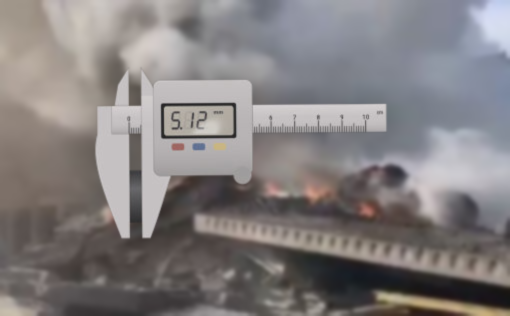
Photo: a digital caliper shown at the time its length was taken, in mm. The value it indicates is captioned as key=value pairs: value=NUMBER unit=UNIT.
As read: value=5.12 unit=mm
